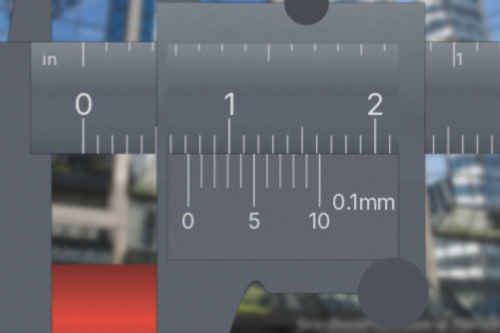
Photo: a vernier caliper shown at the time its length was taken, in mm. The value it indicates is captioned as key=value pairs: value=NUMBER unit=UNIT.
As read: value=7.2 unit=mm
